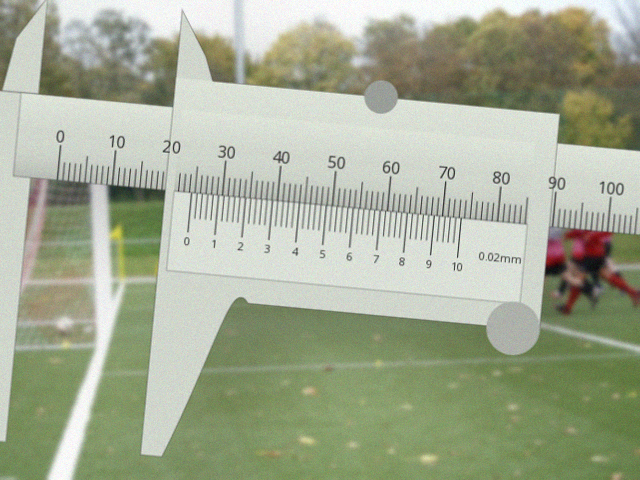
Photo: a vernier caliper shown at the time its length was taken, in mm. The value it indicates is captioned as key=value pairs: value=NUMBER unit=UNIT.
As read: value=24.4 unit=mm
